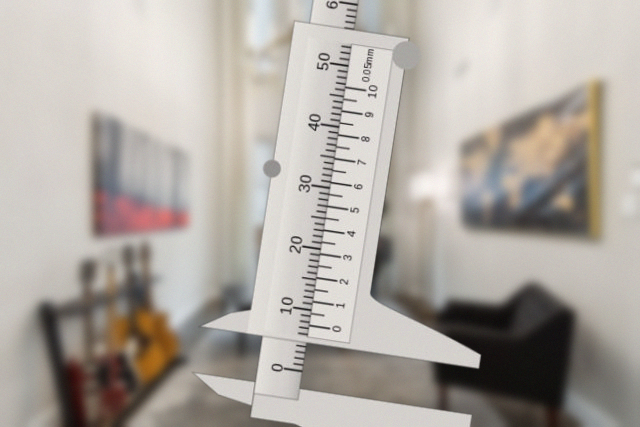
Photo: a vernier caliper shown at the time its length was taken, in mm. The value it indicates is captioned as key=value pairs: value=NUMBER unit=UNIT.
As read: value=7.5 unit=mm
